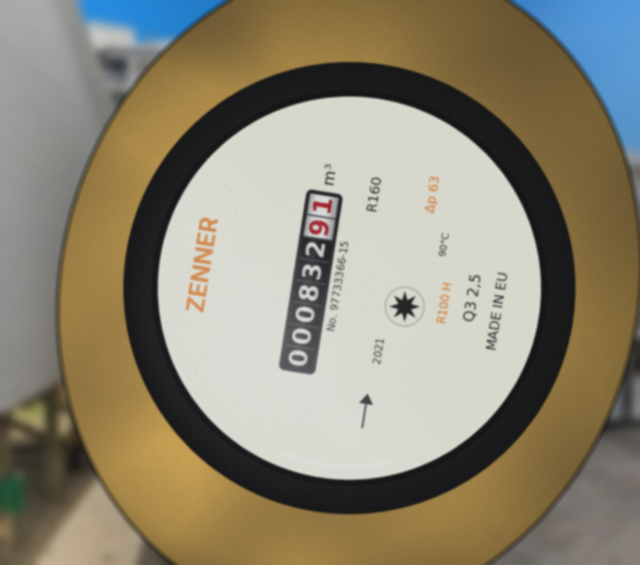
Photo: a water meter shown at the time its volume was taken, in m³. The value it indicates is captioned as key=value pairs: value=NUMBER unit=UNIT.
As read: value=832.91 unit=m³
